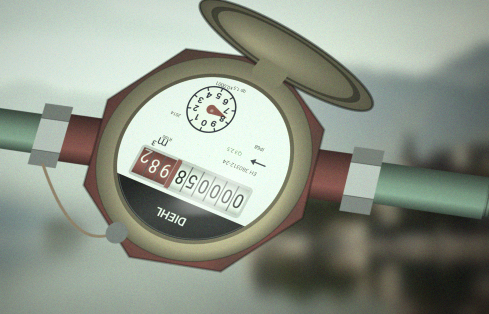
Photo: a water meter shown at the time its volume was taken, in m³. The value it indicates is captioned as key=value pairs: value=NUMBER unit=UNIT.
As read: value=58.9817 unit=m³
